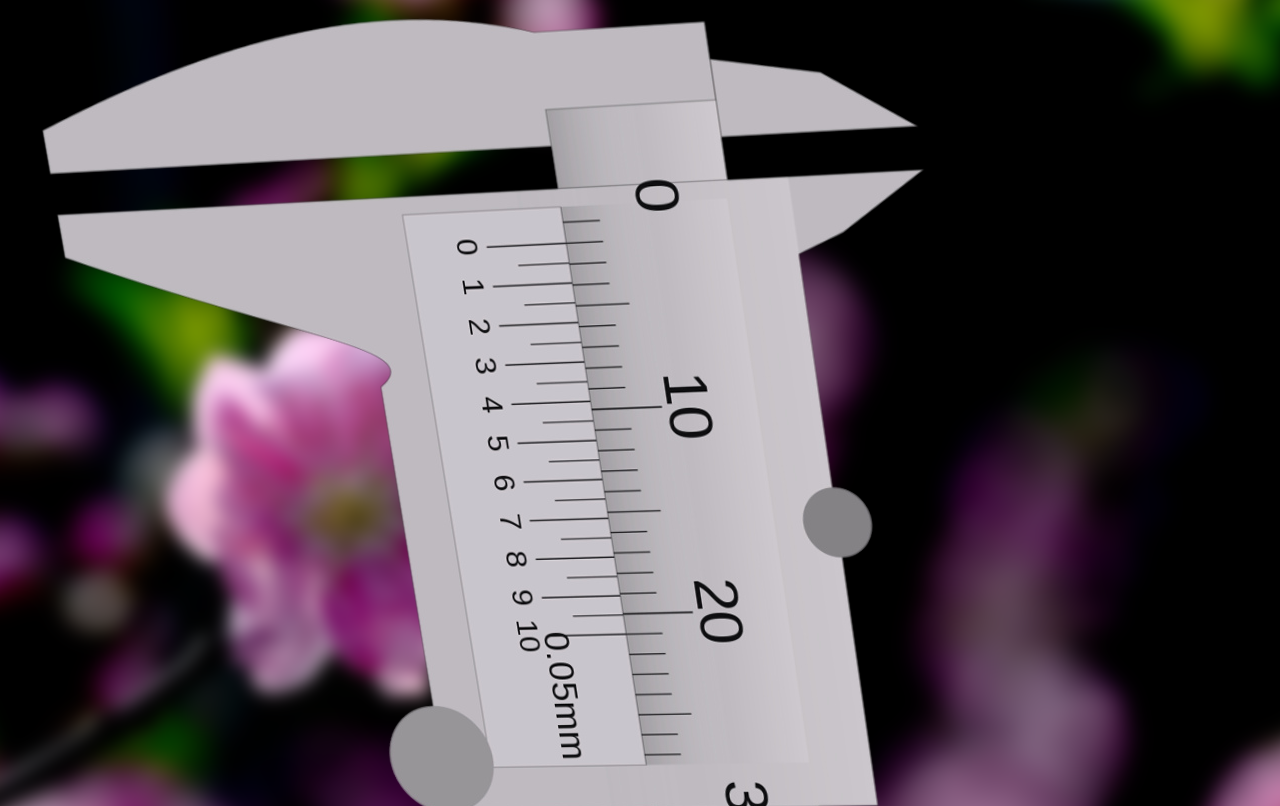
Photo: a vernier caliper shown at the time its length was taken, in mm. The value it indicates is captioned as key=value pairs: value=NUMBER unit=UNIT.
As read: value=2.0 unit=mm
